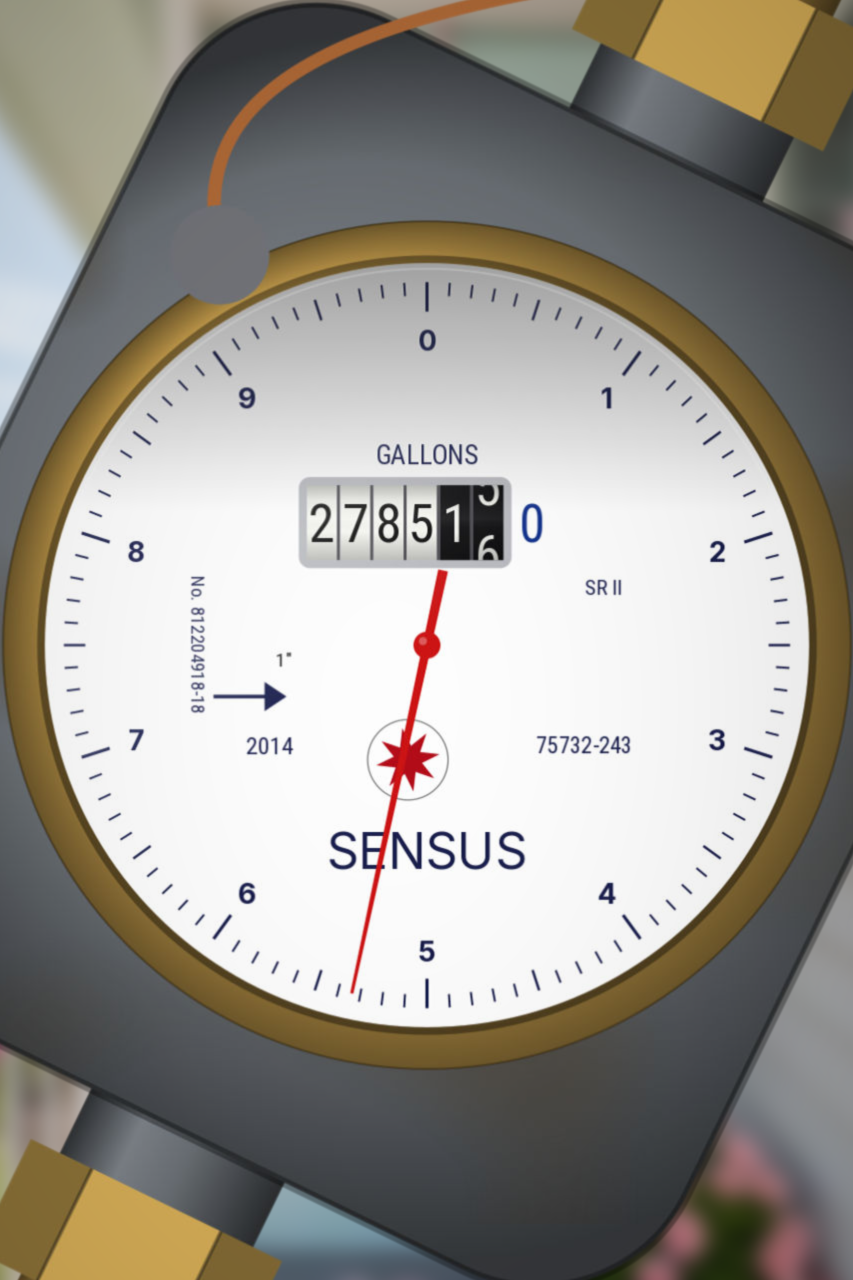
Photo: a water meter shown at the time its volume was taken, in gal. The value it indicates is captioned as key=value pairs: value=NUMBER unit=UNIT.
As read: value=2785155.3 unit=gal
